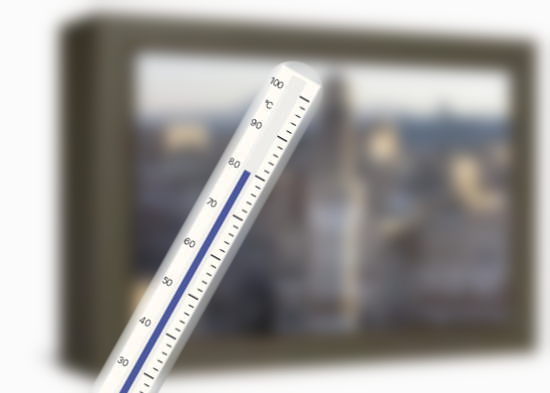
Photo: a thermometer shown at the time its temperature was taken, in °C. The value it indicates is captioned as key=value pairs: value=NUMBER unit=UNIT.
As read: value=80 unit=°C
